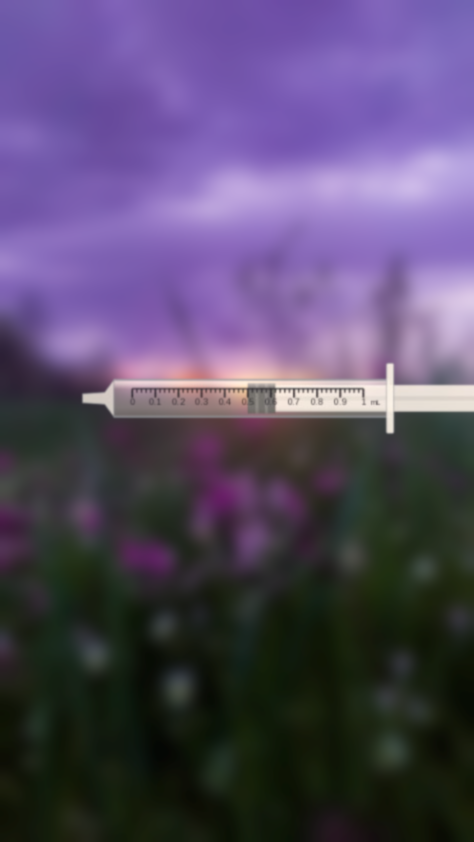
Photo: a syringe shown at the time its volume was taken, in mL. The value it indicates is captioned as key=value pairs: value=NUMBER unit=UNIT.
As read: value=0.5 unit=mL
